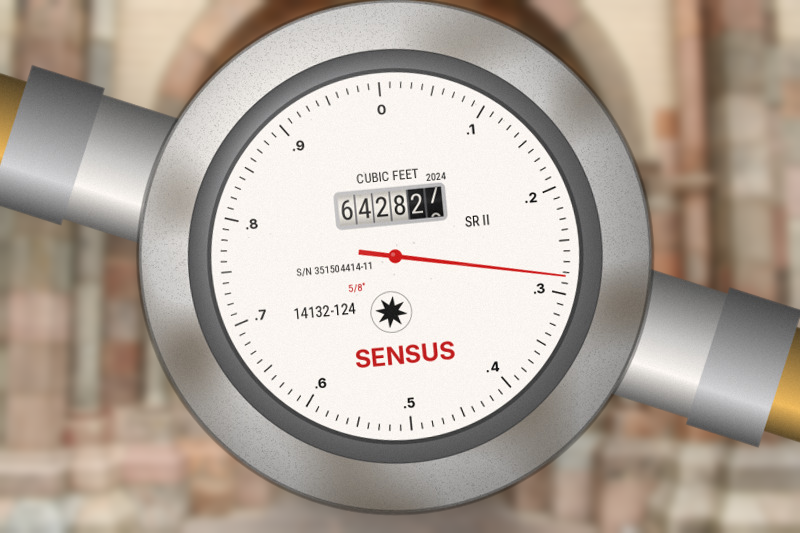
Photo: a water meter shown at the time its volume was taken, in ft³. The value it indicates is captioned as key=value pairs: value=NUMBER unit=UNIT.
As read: value=642827.28 unit=ft³
